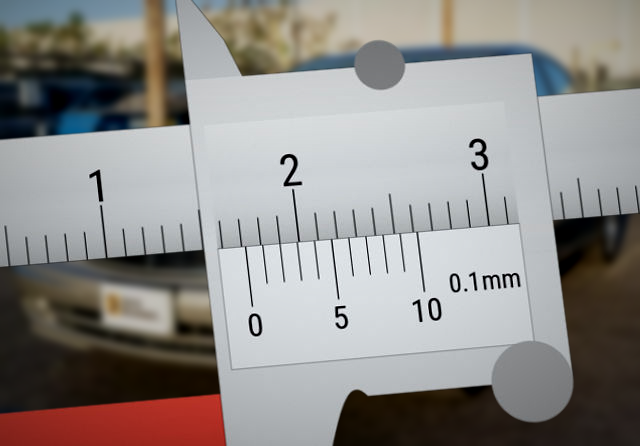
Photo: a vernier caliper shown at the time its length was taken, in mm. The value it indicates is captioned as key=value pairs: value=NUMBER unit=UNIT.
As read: value=17.2 unit=mm
